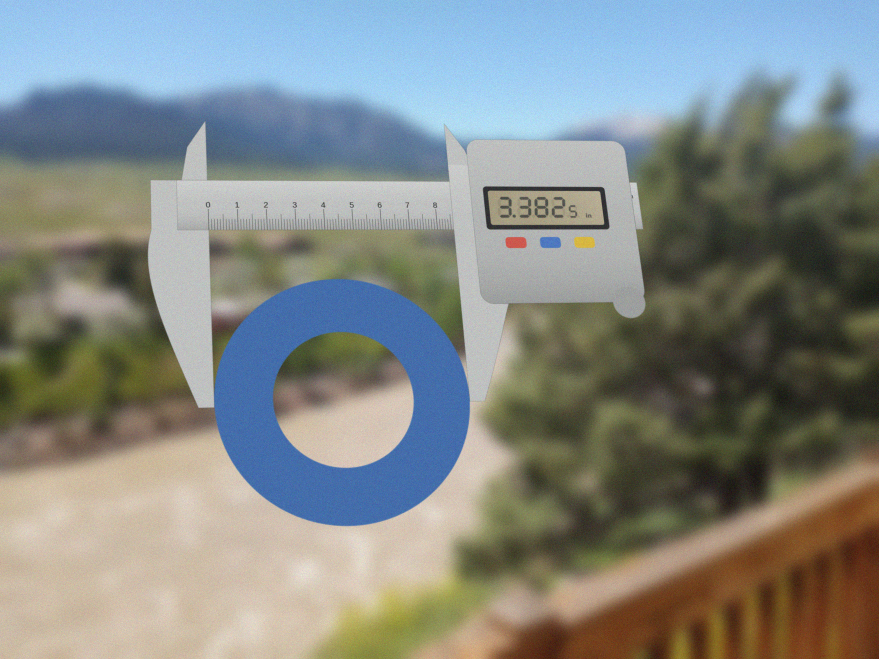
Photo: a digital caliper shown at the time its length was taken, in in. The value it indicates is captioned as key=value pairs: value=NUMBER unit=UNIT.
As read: value=3.3825 unit=in
